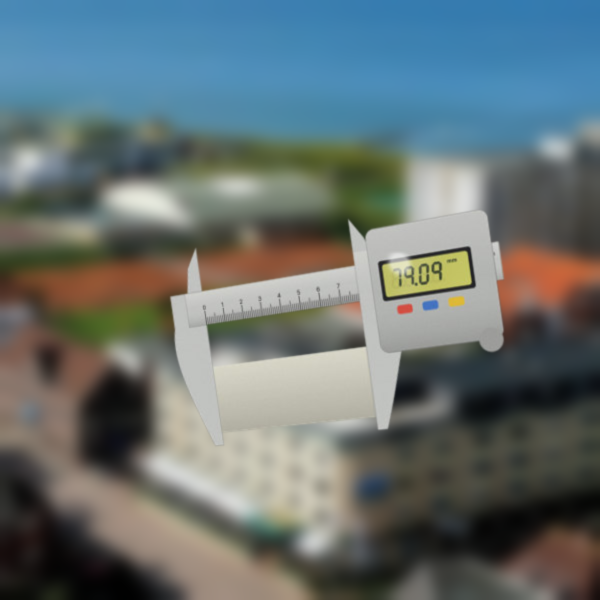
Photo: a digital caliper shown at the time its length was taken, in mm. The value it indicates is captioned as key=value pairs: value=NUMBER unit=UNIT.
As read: value=79.09 unit=mm
